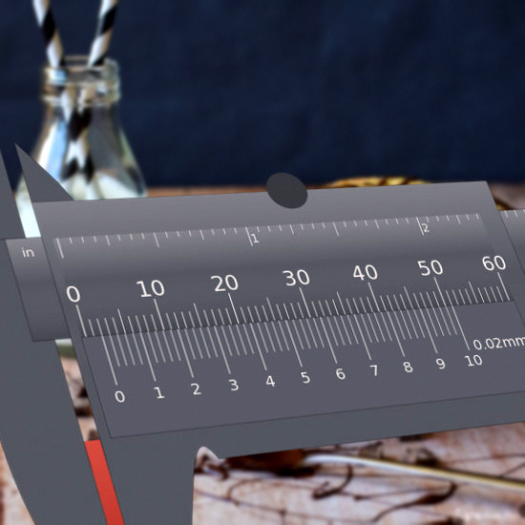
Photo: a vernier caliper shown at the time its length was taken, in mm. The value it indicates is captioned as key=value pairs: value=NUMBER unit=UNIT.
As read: value=2.0 unit=mm
